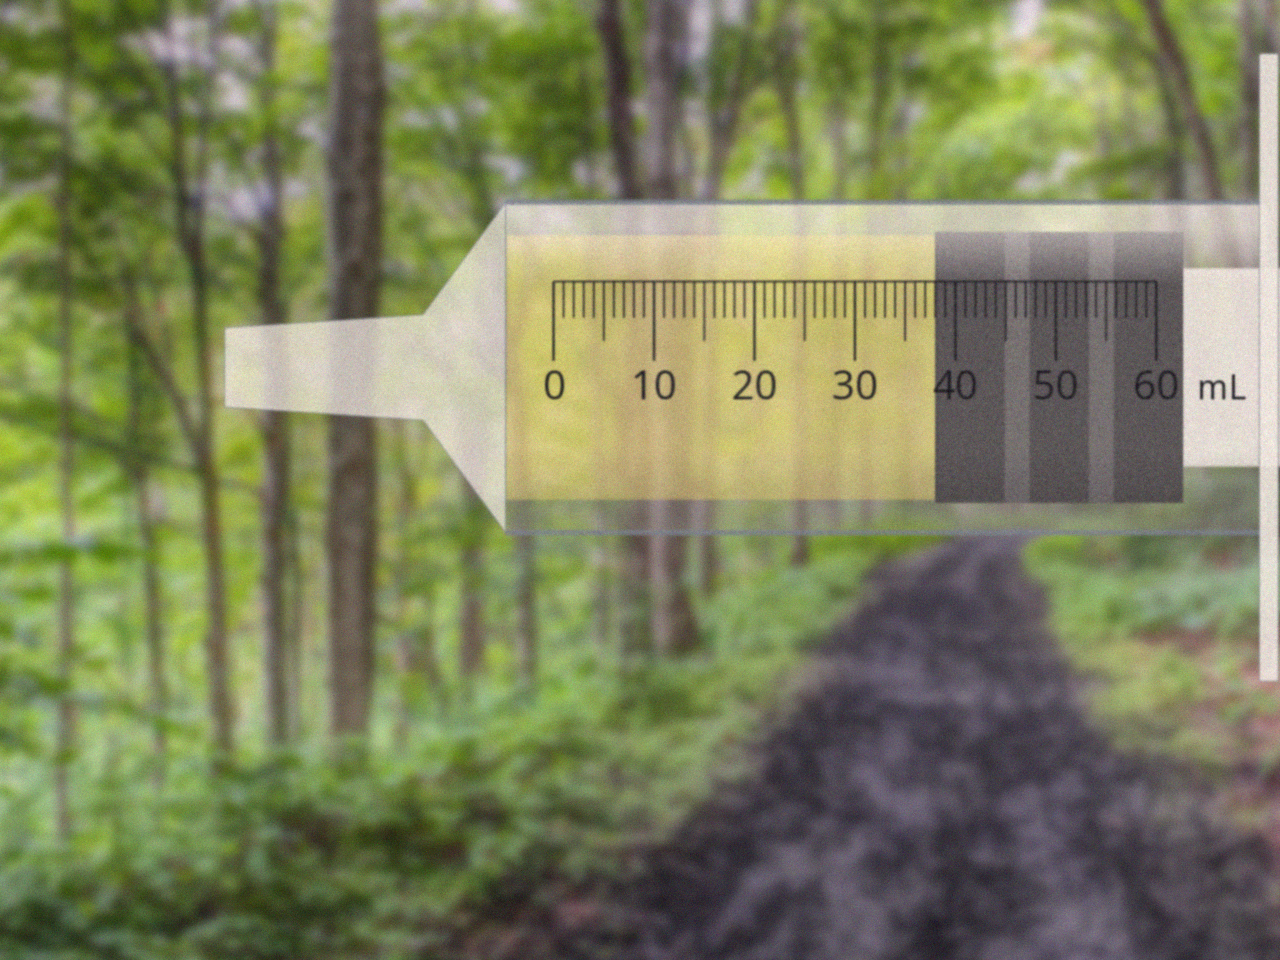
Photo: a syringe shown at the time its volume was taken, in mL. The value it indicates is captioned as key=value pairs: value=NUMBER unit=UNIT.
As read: value=38 unit=mL
